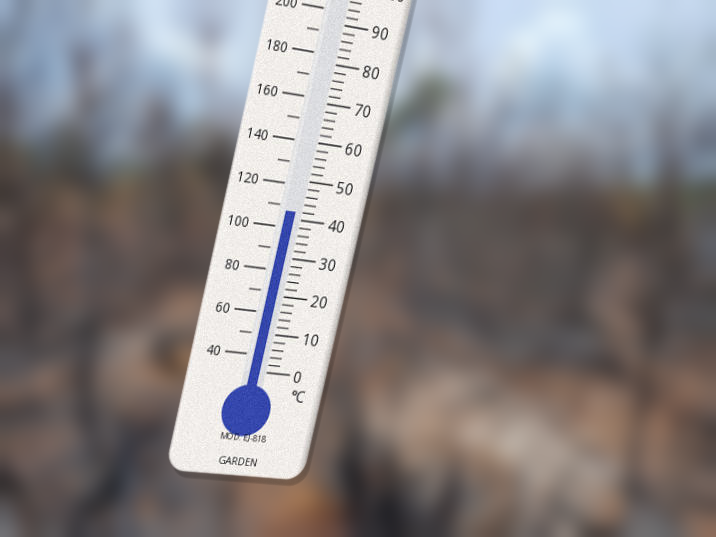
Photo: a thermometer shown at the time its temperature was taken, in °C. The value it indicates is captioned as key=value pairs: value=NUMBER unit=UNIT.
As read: value=42 unit=°C
